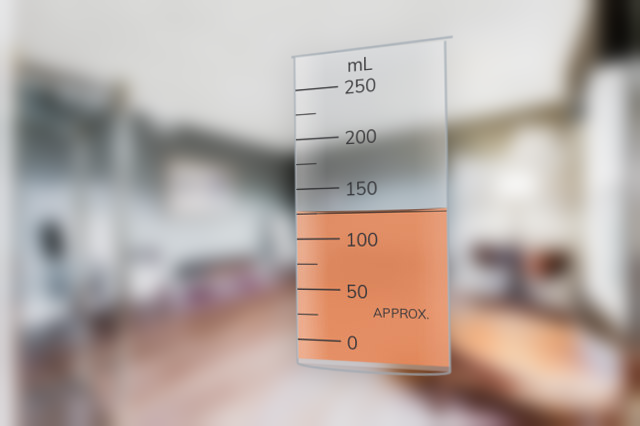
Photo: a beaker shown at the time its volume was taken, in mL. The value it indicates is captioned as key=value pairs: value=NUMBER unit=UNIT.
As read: value=125 unit=mL
